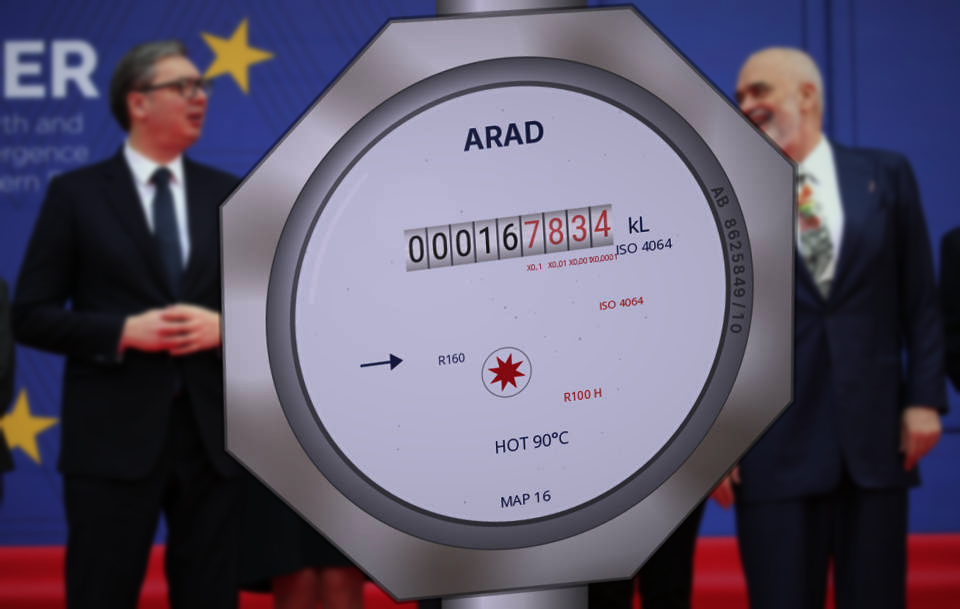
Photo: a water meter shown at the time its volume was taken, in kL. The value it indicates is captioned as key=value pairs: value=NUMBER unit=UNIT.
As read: value=16.7834 unit=kL
